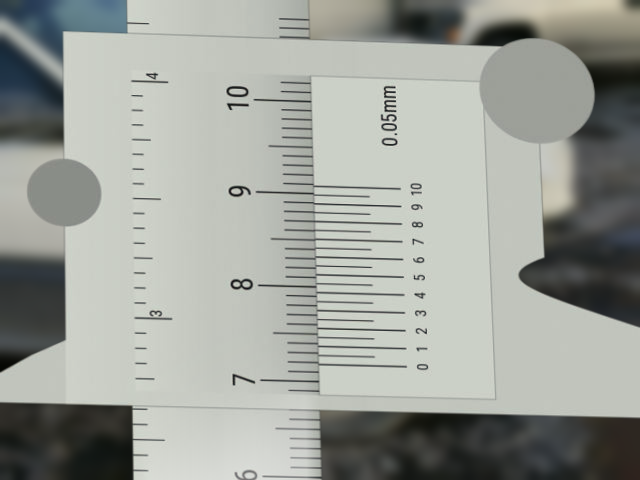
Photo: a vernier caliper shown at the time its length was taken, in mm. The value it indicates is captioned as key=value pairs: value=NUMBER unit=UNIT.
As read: value=71.8 unit=mm
